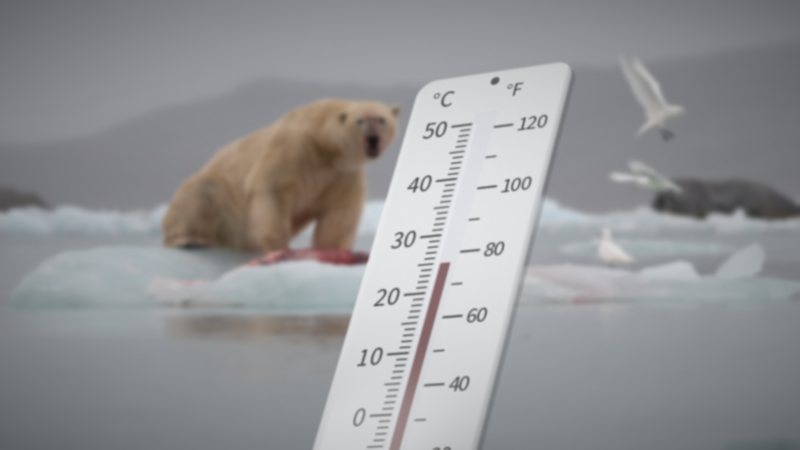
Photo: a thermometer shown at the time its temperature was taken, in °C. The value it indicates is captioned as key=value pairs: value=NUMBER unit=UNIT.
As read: value=25 unit=°C
